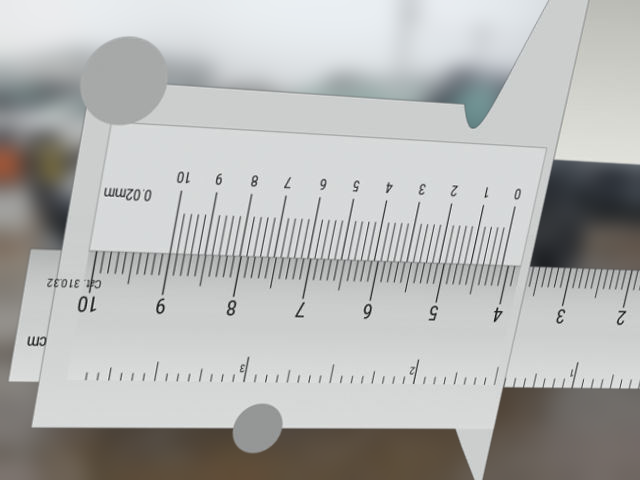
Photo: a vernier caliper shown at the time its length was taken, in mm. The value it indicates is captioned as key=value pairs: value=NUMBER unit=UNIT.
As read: value=41.0 unit=mm
